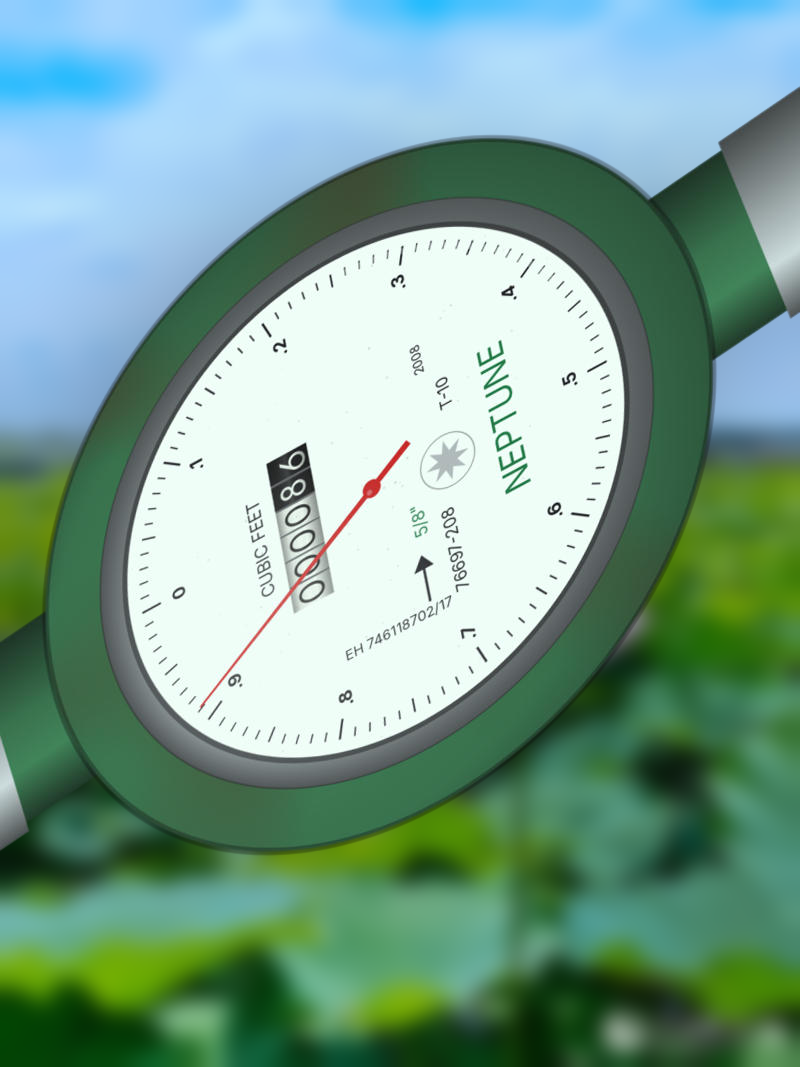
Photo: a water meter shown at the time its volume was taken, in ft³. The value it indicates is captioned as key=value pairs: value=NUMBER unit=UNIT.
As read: value=85.91 unit=ft³
